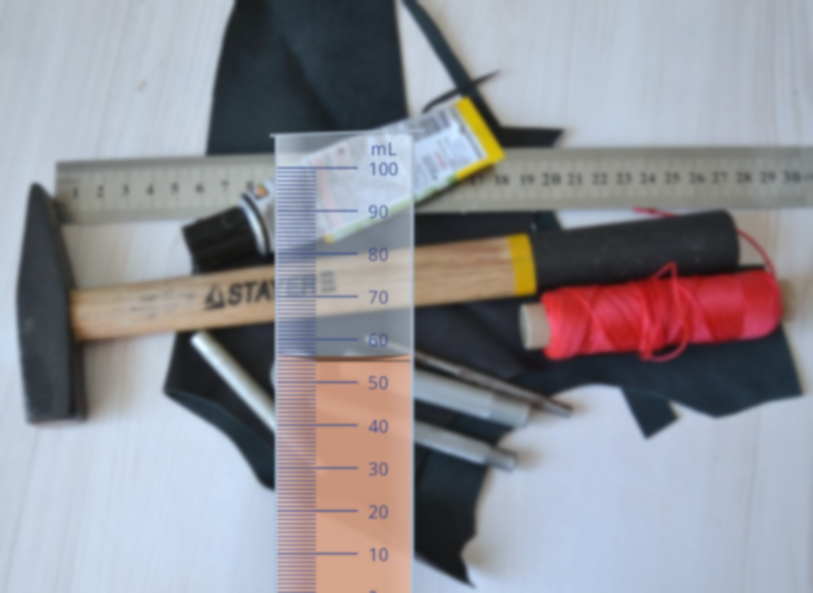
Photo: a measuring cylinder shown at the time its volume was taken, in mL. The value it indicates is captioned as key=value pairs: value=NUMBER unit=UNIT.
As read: value=55 unit=mL
